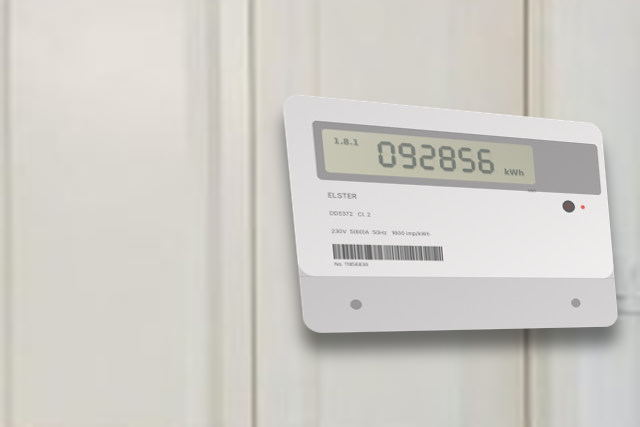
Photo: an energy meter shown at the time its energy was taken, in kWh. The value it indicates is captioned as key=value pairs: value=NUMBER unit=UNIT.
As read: value=92856 unit=kWh
